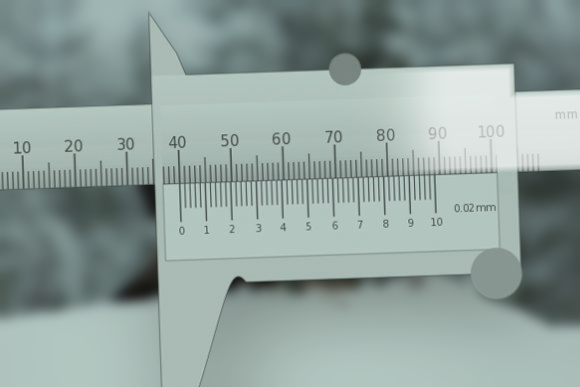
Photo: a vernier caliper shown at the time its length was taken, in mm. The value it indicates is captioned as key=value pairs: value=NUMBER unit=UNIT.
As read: value=40.0 unit=mm
